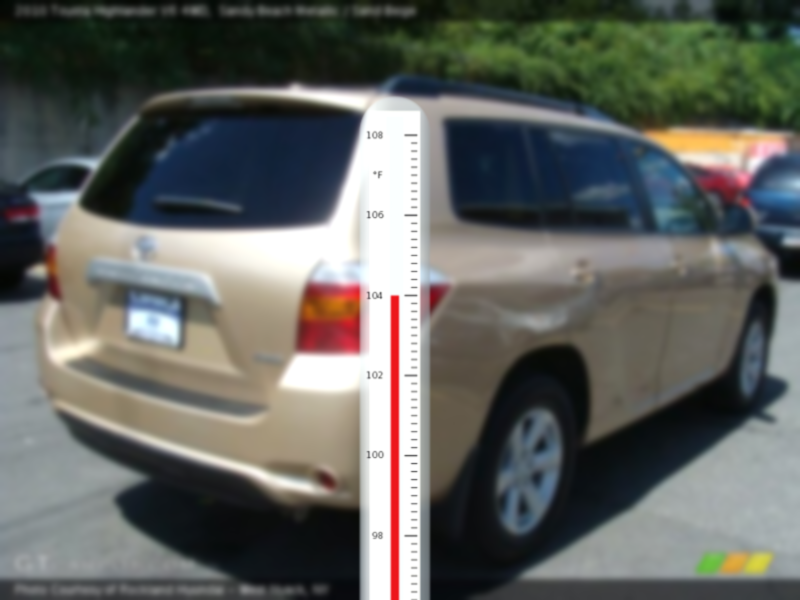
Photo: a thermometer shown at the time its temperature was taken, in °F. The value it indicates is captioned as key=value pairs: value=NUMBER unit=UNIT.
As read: value=104 unit=°F
